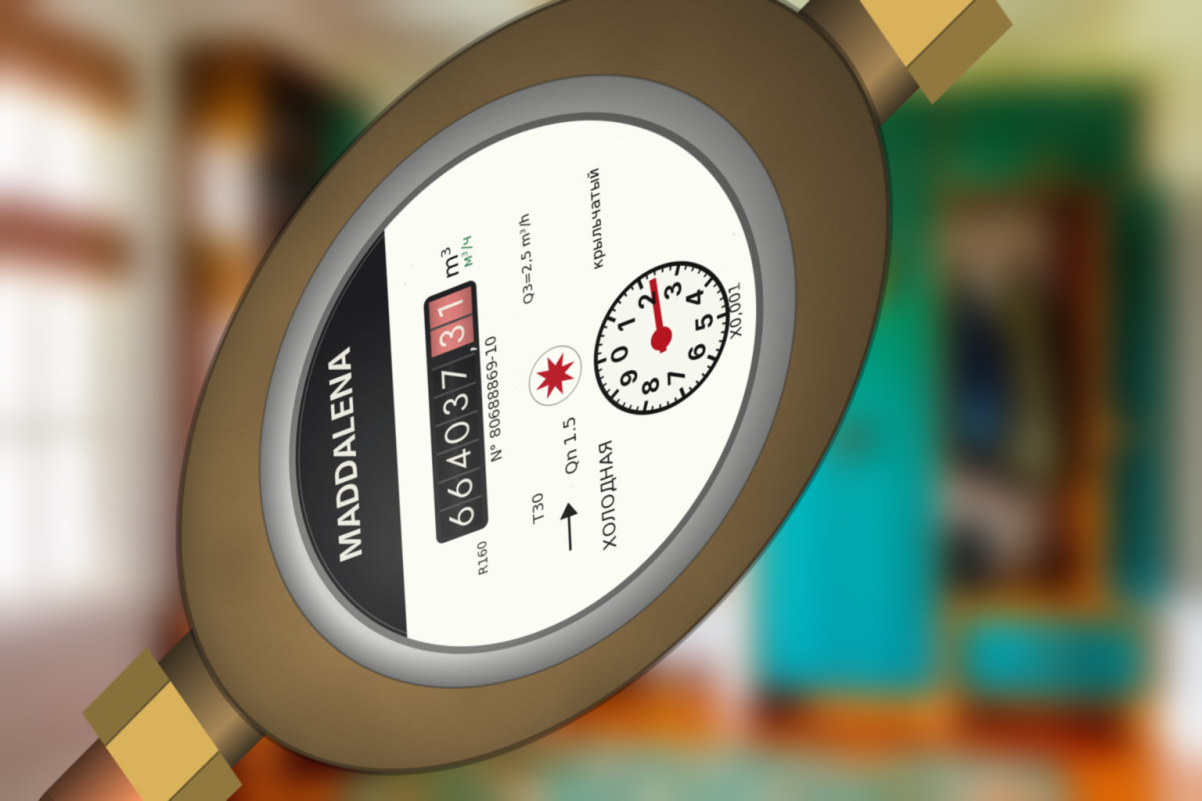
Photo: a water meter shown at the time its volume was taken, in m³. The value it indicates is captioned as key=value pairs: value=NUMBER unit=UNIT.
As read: value=664037.312 unit=m³
